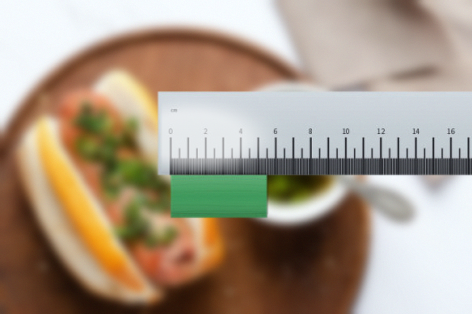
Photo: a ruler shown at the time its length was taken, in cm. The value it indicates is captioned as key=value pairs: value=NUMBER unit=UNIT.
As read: value=5.5 unit=cm
